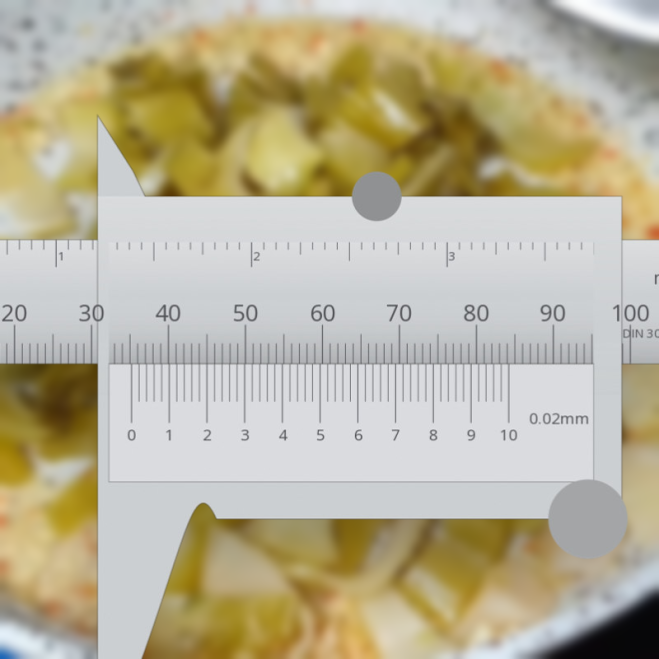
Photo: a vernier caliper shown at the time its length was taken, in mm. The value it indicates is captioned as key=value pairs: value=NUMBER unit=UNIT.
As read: value=35.2 unit=mm
